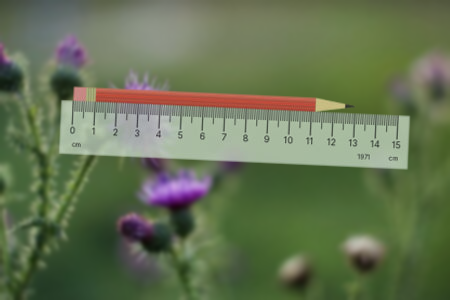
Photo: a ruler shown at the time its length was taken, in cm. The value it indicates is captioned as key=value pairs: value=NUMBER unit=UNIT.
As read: value=13 unit=cm
